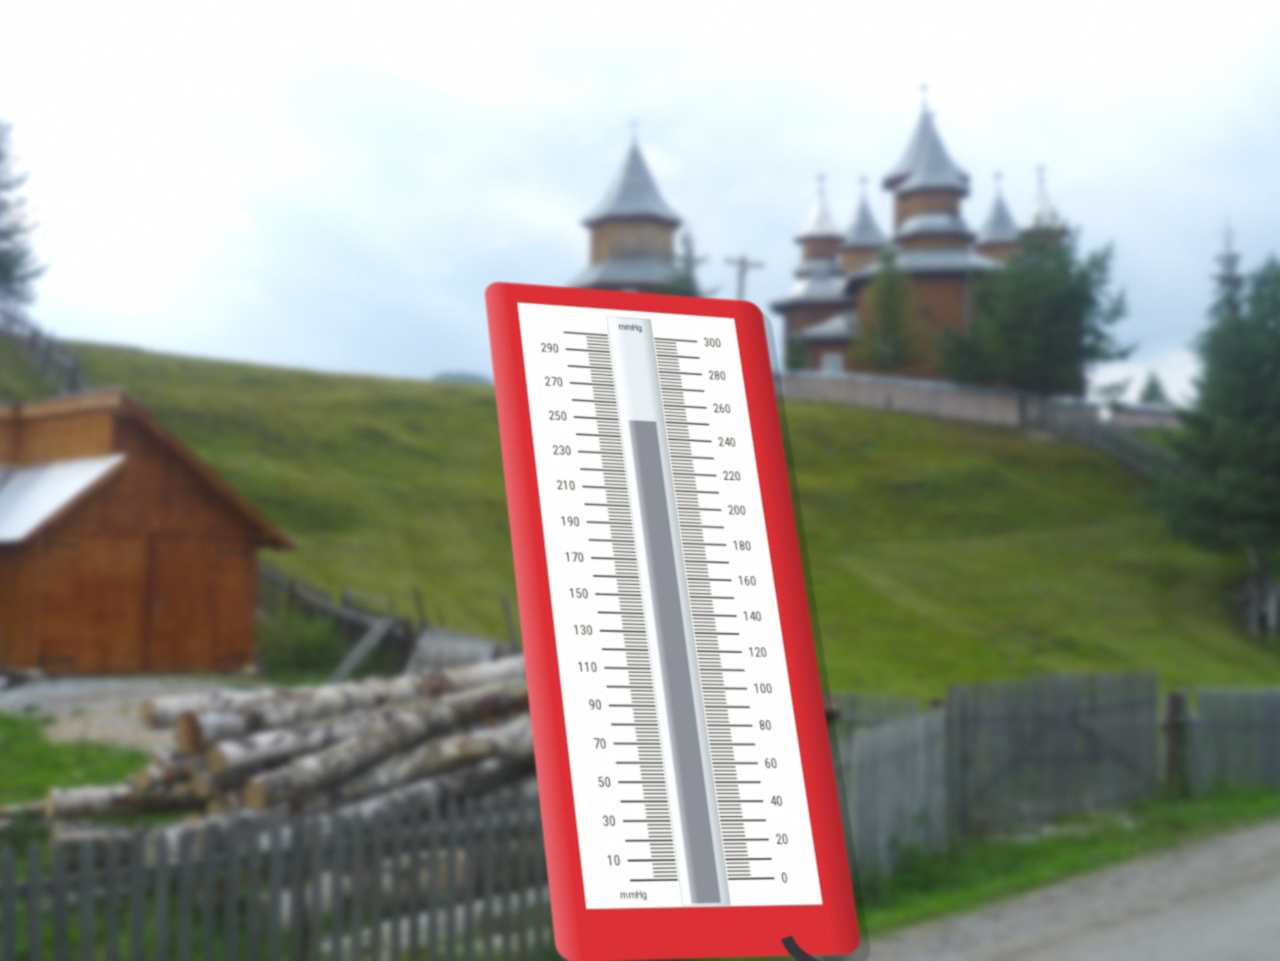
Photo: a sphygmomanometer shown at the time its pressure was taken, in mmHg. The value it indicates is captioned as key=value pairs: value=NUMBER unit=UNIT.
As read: value=250 unit=mmHg
